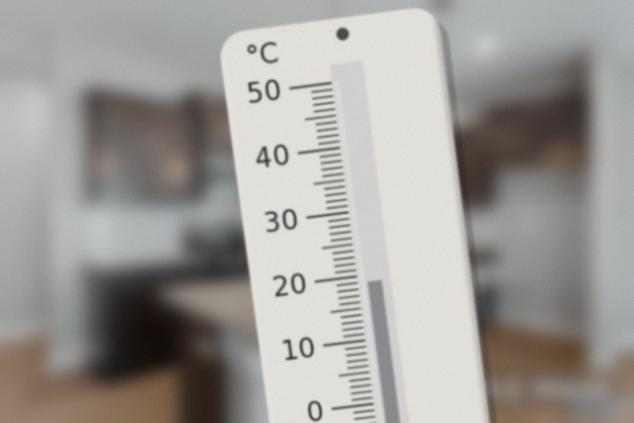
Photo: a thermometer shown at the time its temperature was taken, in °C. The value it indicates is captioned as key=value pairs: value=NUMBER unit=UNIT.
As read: value=19 unit=°C
